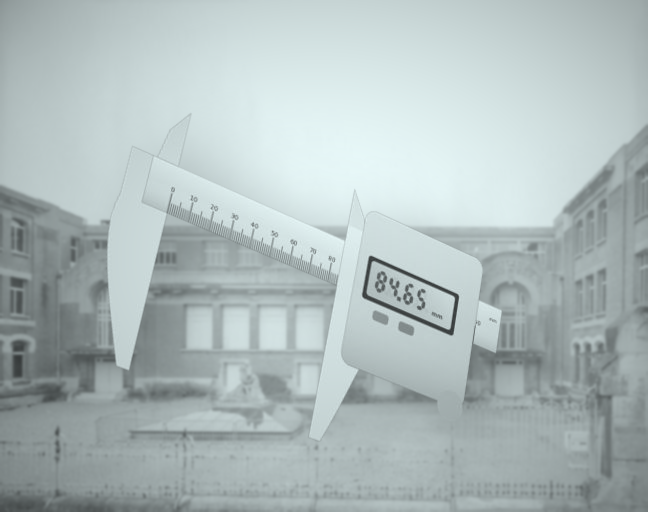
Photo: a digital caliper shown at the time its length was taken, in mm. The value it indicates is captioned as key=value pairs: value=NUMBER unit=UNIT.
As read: value=84.65 unit=mm
